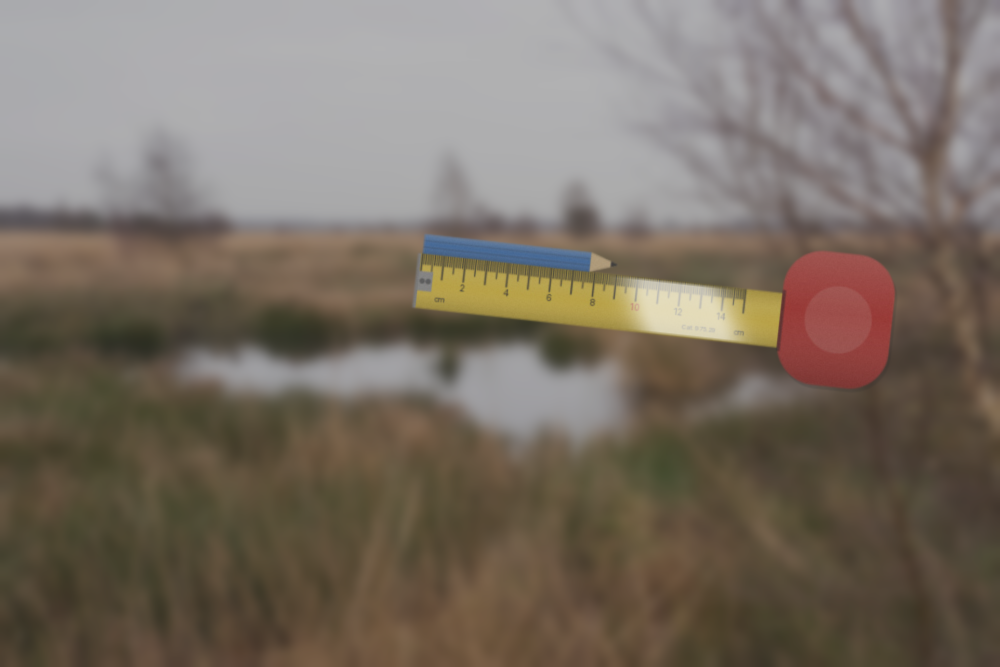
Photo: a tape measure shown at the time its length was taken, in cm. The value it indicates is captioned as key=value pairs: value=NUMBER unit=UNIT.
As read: value=9 unit=cm
